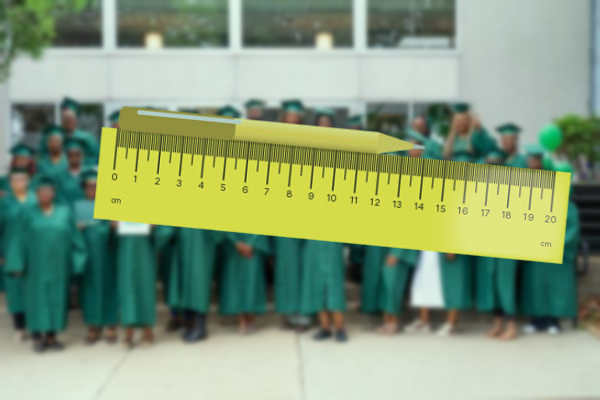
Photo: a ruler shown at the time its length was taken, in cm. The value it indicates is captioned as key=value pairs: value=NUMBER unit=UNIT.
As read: value=14 unit=cm
